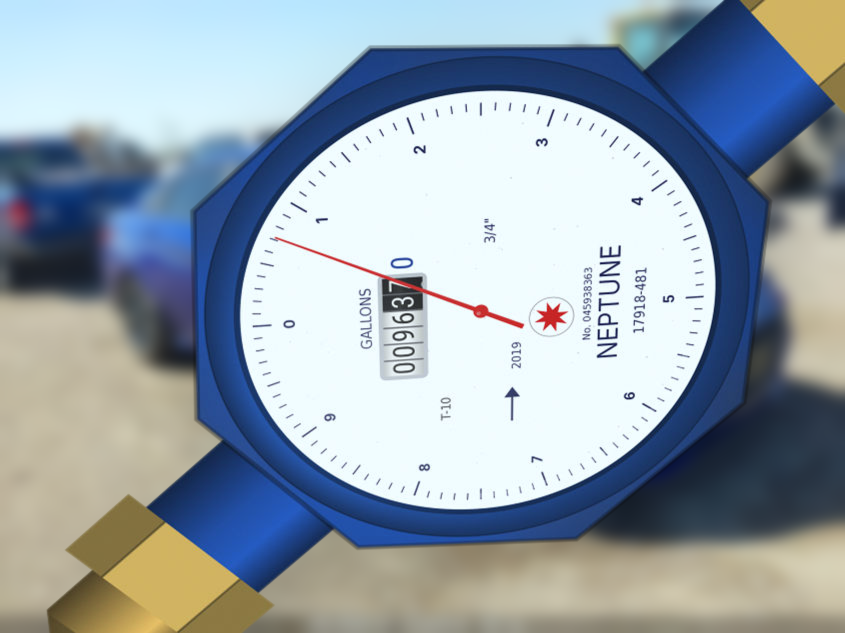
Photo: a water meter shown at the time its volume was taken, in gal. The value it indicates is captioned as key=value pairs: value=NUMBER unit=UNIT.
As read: value=96370.7 unit=gal
